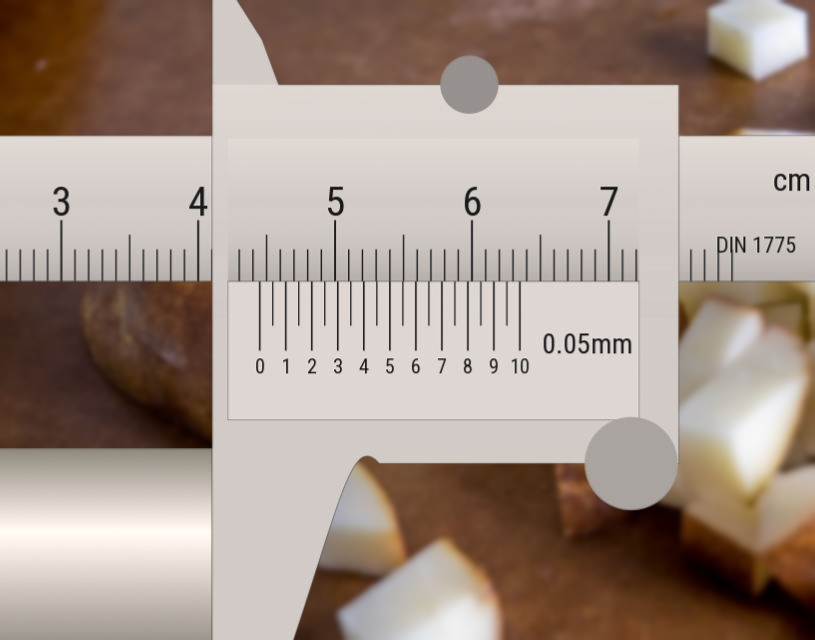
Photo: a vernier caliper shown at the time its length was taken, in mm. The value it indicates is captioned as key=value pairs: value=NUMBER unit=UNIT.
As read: value=44.5 unit=mm
